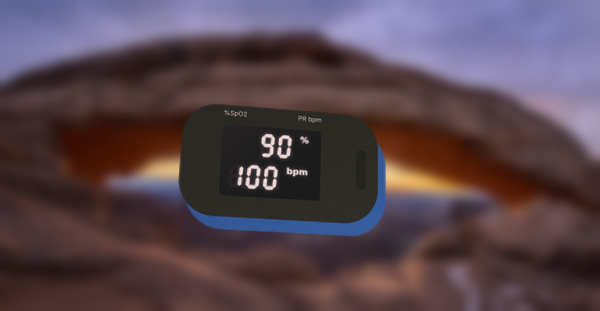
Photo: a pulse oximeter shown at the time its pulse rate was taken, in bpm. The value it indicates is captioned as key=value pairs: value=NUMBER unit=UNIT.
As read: value=100 unit=bpm
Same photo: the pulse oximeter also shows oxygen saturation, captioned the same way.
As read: value=90 unit=%
